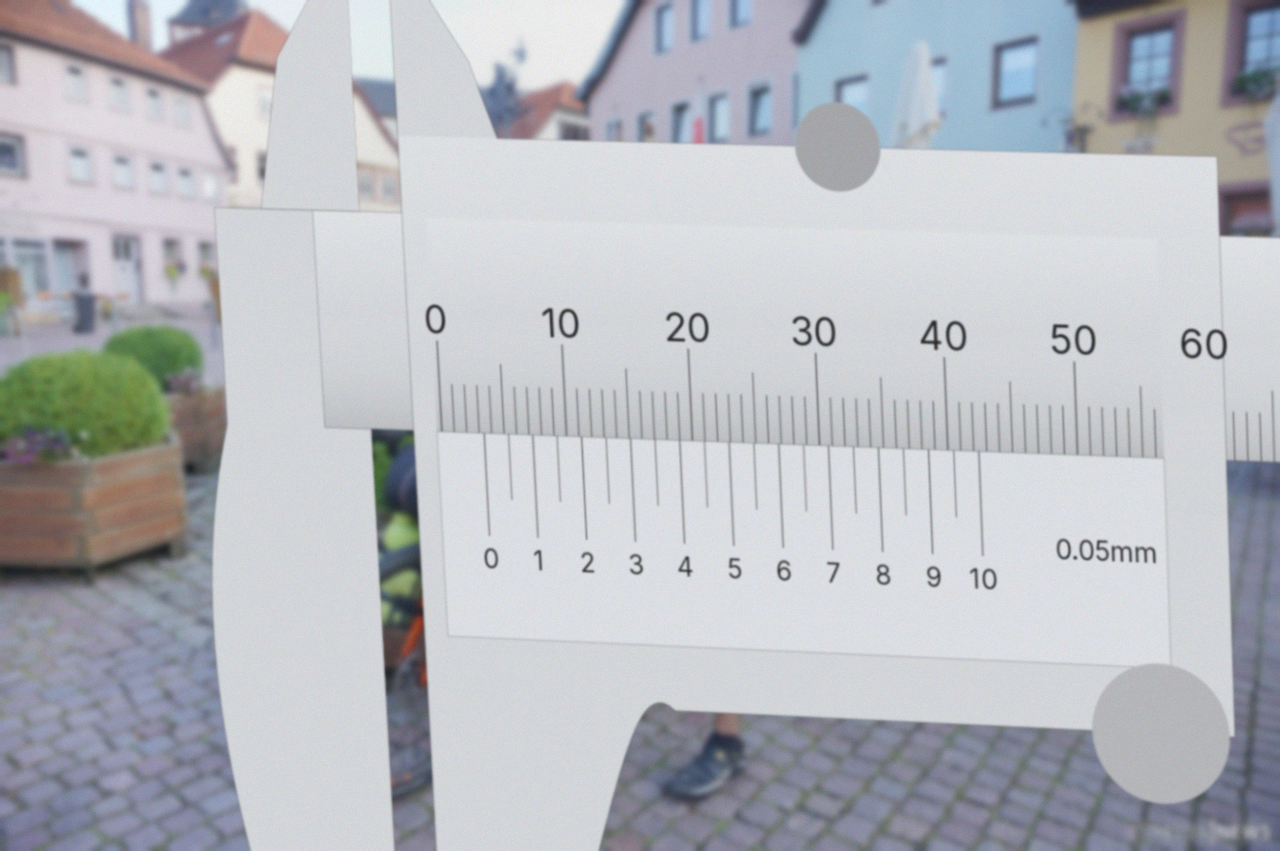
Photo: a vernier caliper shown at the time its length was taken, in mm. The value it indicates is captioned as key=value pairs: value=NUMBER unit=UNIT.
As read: value=3.4 unit=mm
